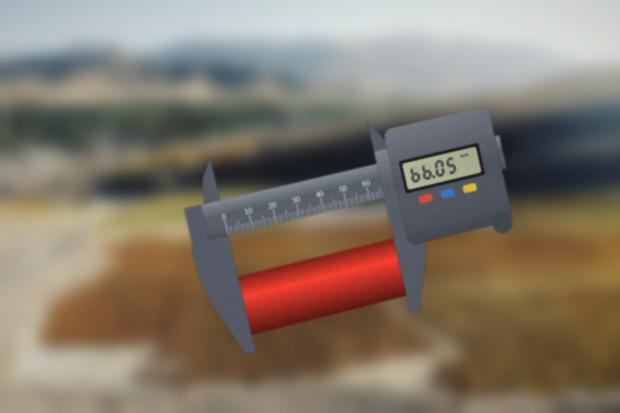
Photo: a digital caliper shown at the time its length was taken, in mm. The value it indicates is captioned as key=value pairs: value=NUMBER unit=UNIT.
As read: value=66.05 unit=mm
